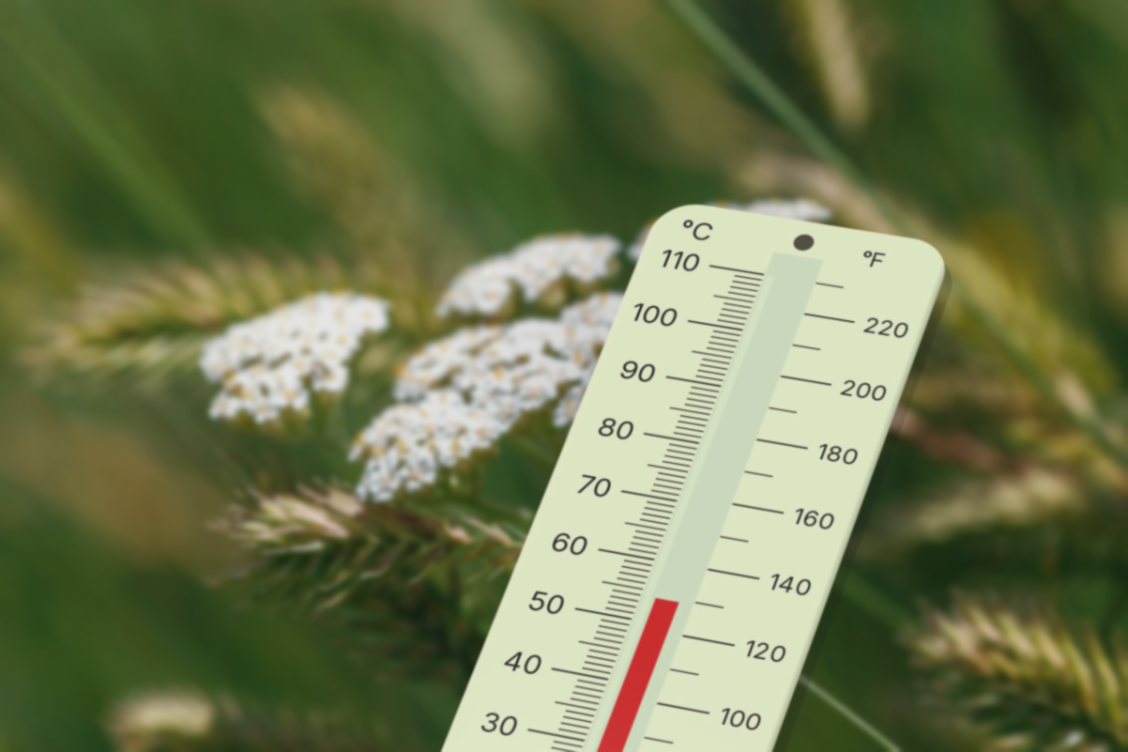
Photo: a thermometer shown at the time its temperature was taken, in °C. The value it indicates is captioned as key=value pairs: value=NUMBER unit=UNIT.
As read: value=54 unit=°C
